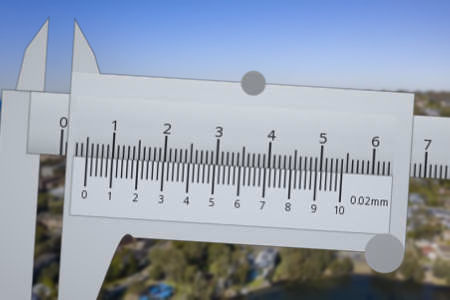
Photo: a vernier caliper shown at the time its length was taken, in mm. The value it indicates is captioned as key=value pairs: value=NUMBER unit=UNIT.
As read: value=5.0 unit=mm
